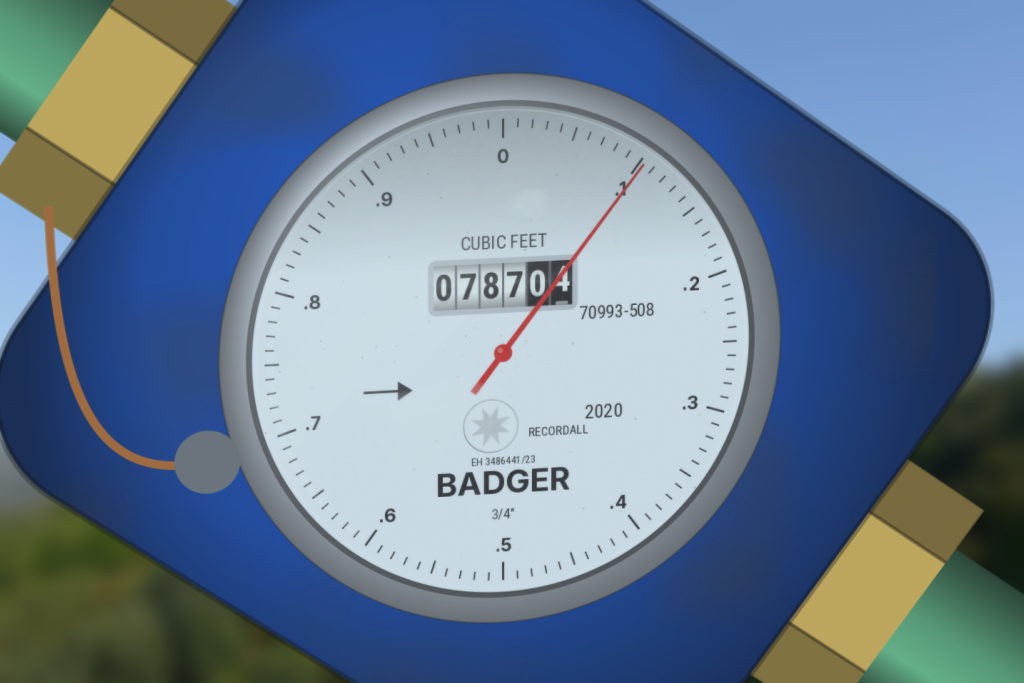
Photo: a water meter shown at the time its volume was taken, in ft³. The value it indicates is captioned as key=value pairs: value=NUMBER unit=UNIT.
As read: value=78704.10 unit=ft³
